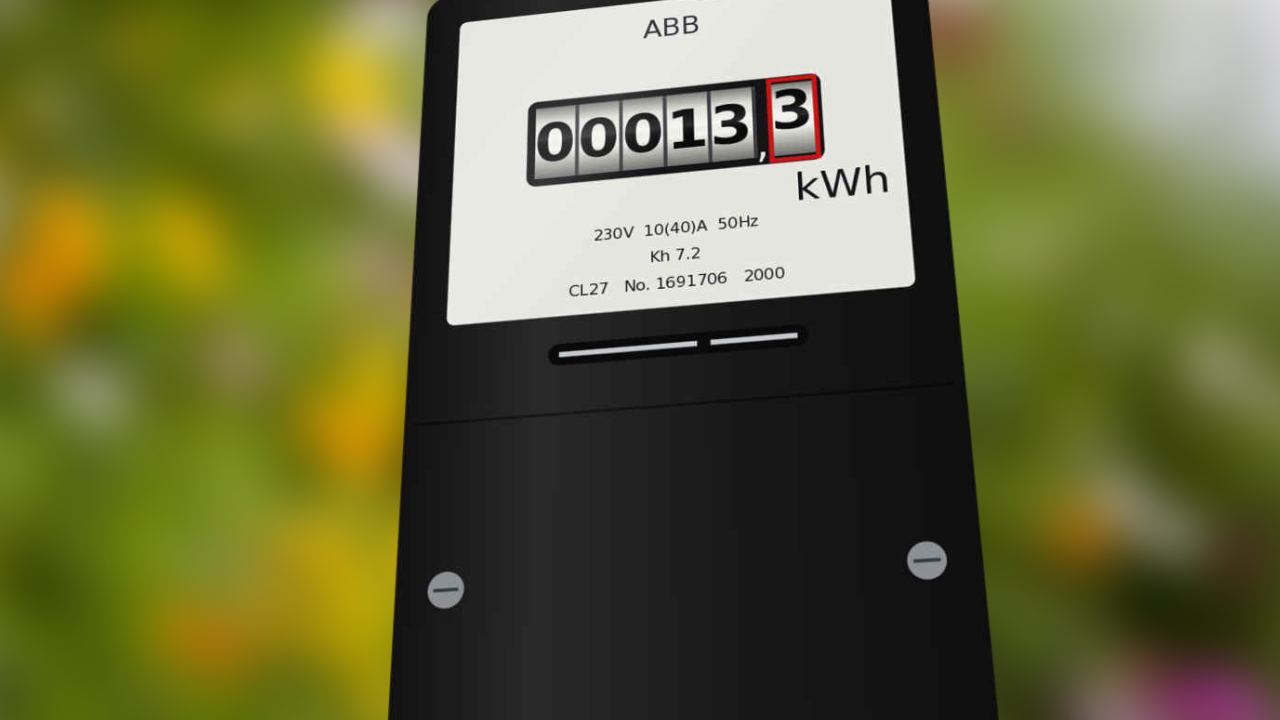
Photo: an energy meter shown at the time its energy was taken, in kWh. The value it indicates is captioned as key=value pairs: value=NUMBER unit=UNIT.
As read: value=13.3 unit=kWh
